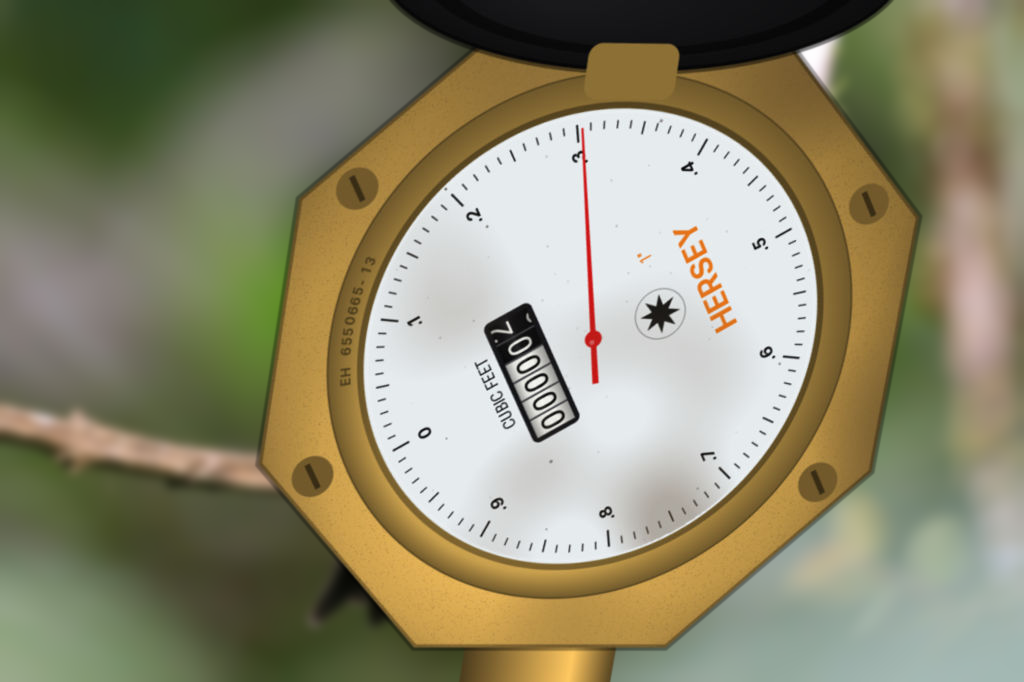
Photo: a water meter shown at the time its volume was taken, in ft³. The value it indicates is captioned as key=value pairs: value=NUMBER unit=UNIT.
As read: value=2.30 unit=ft³
